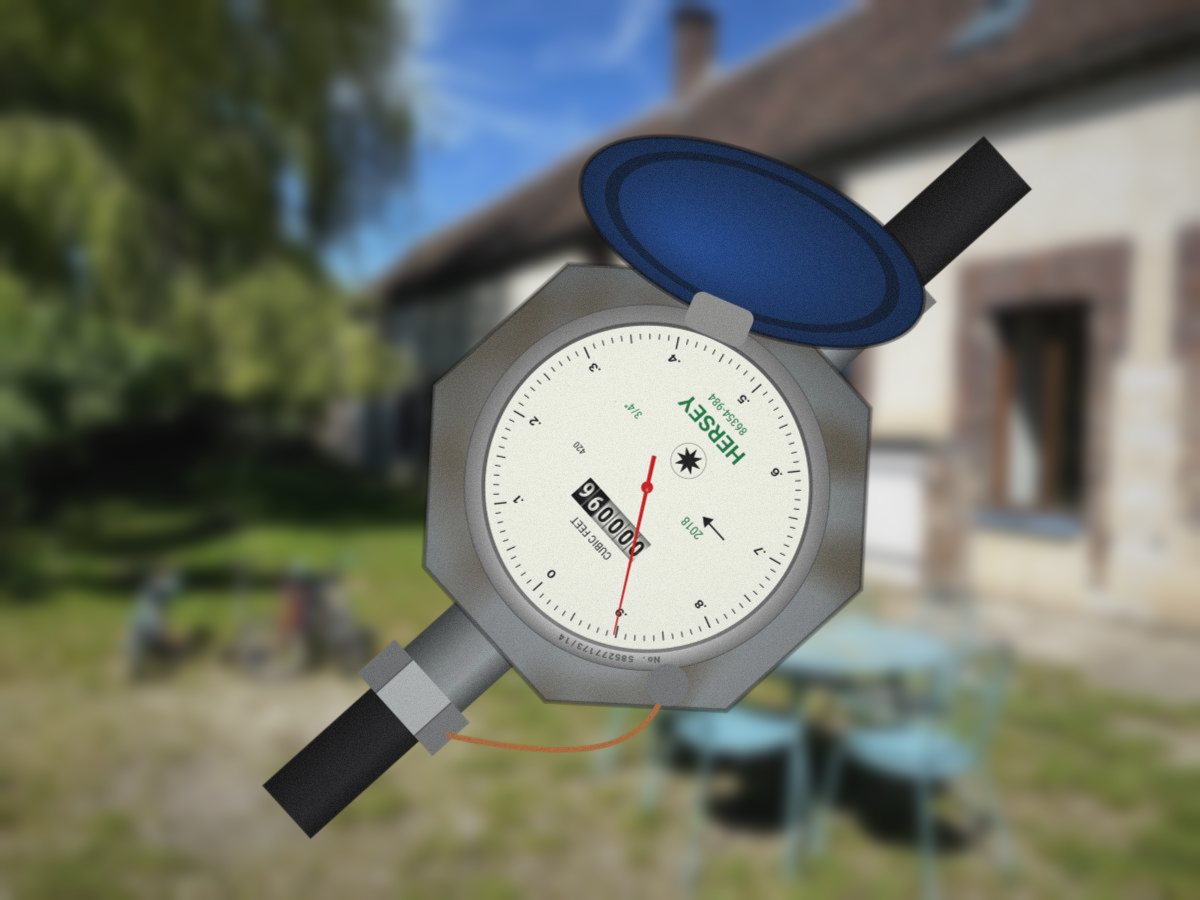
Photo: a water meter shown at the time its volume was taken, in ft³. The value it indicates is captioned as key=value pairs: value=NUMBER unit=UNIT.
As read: value=95.90 unit=ft³
